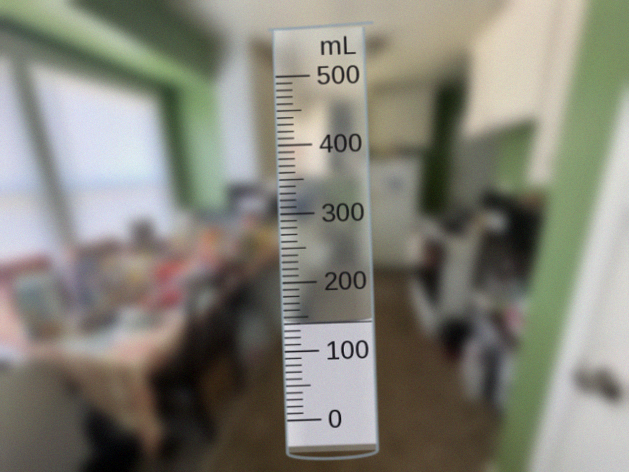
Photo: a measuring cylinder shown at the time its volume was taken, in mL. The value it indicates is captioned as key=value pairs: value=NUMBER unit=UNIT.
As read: value=140 unit=mL
